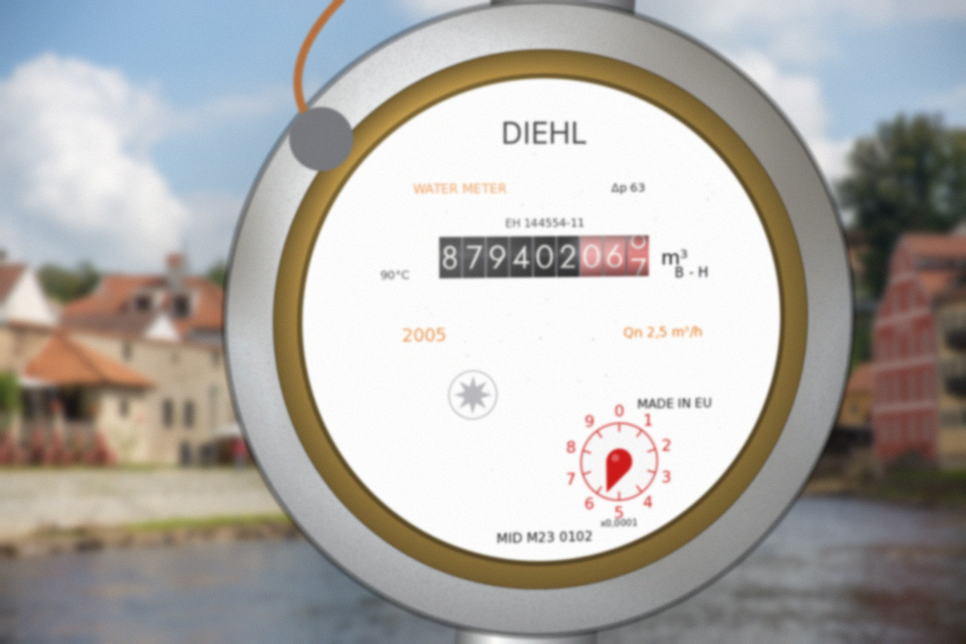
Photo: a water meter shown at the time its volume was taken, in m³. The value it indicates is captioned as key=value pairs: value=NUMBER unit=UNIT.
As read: value=879402.0665 unit=m³
